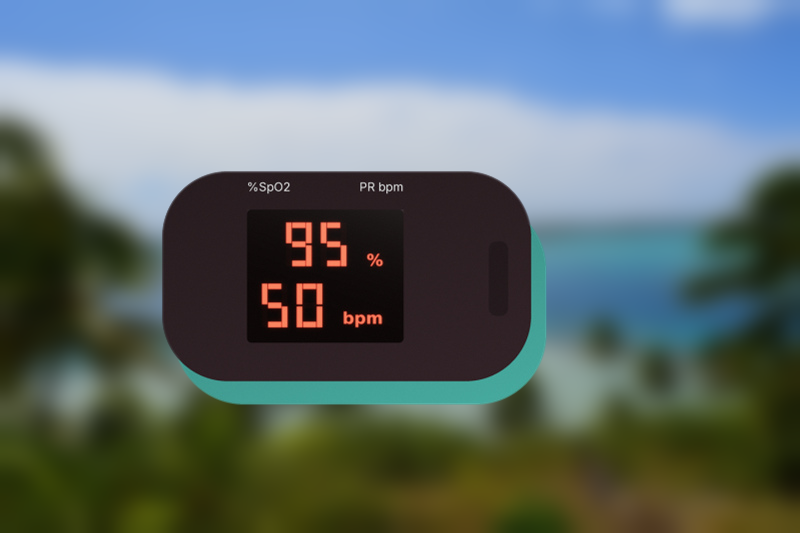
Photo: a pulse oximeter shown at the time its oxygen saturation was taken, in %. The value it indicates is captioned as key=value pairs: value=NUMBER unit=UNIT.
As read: value=95 unit=%
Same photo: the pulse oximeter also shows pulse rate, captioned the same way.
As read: value=50 unit=bpm
